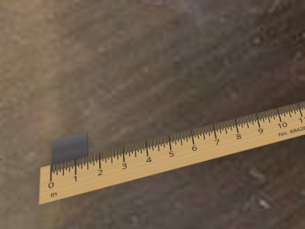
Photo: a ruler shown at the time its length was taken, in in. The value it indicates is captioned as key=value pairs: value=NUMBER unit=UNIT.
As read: value=1.5 unit=in
